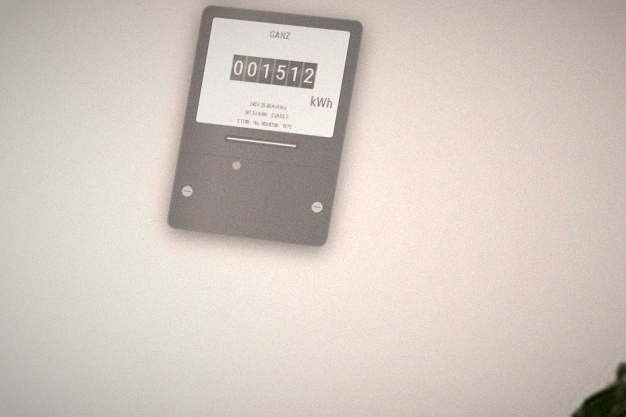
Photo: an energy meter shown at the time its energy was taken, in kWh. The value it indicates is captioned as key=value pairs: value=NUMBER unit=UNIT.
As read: value=1512 unit=kWh
